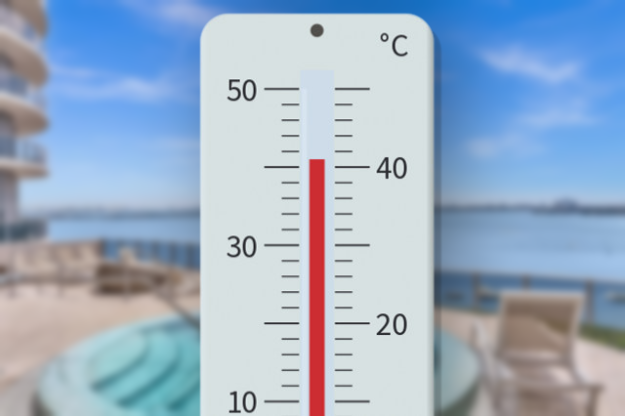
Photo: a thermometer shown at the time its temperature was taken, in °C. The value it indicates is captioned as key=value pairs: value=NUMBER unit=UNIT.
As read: value=41 unit=°C
